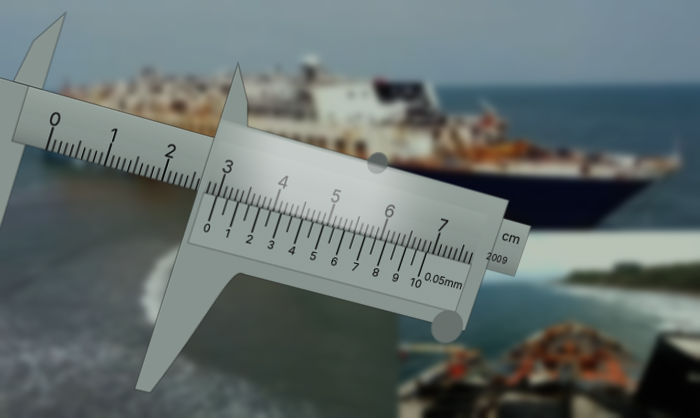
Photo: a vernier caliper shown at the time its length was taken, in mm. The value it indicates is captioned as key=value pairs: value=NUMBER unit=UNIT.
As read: value=29.8 unit=mm
